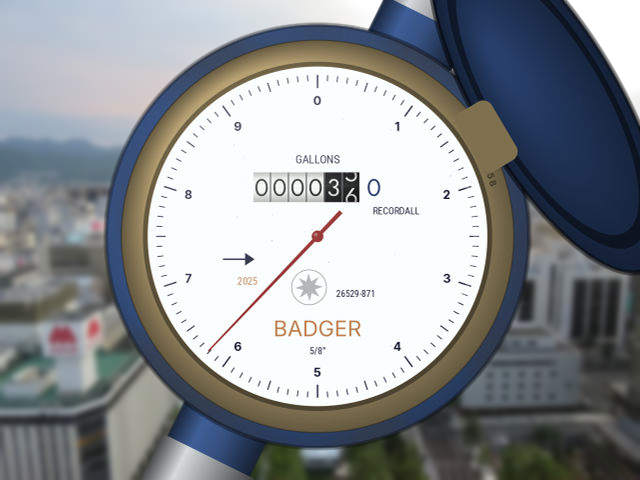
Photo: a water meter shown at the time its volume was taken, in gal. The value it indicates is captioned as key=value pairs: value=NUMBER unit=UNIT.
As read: value=356.2 unit=gal
